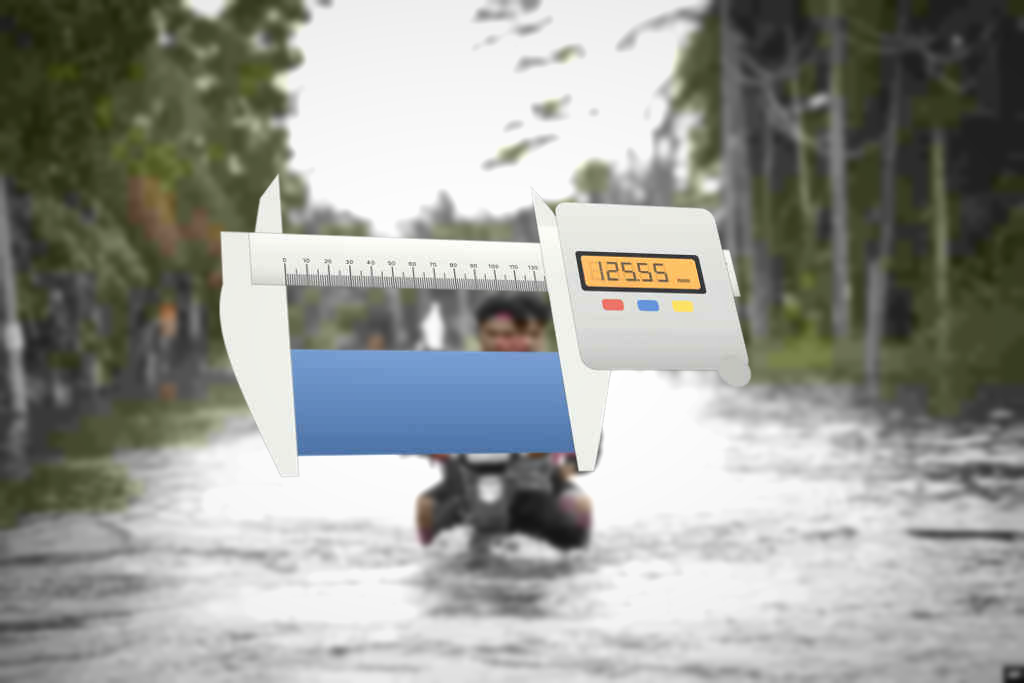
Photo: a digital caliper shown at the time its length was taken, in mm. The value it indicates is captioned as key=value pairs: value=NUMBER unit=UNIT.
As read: value=125.55 unit=mm
